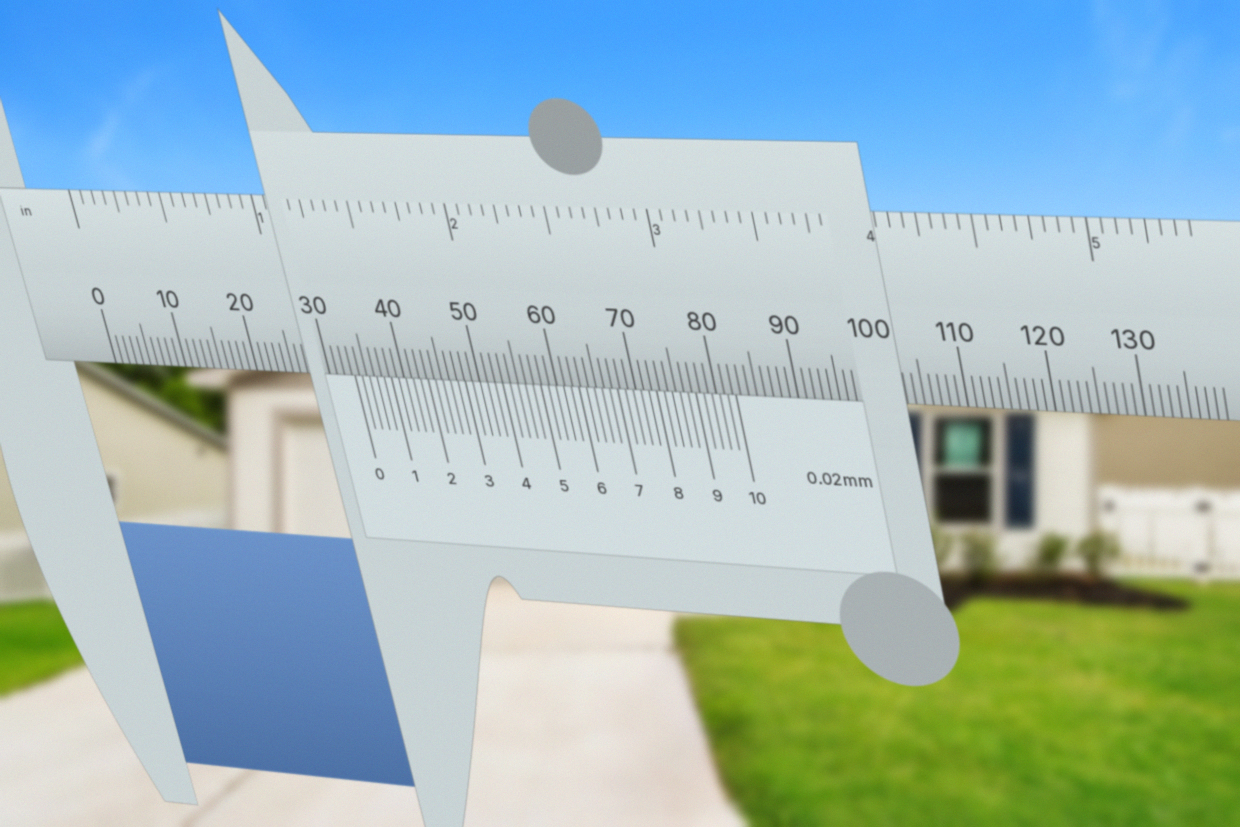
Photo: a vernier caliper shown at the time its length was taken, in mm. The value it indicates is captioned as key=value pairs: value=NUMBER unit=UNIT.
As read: value=33.4 unit=mm
